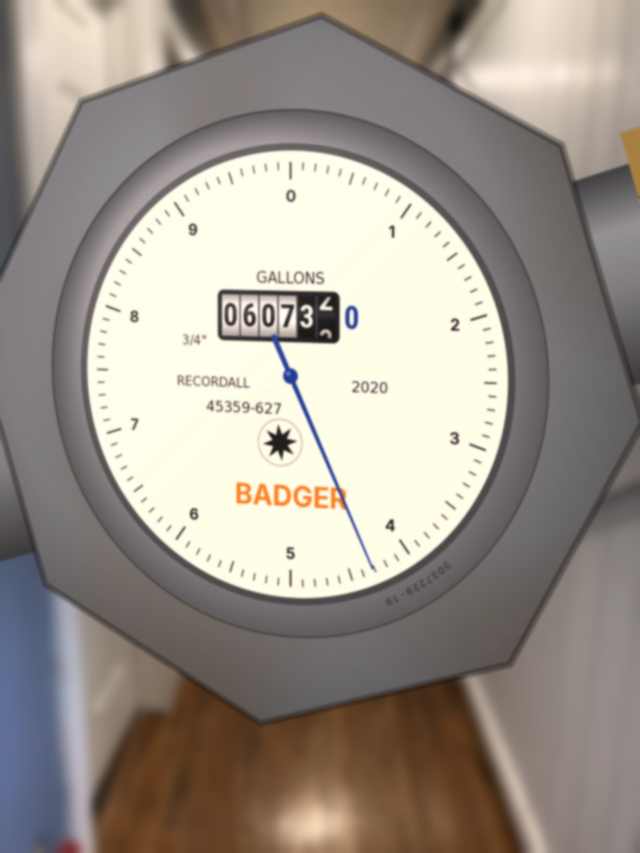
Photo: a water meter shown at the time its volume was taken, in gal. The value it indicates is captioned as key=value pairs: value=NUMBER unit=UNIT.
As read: value=607324.3 unit=gal
